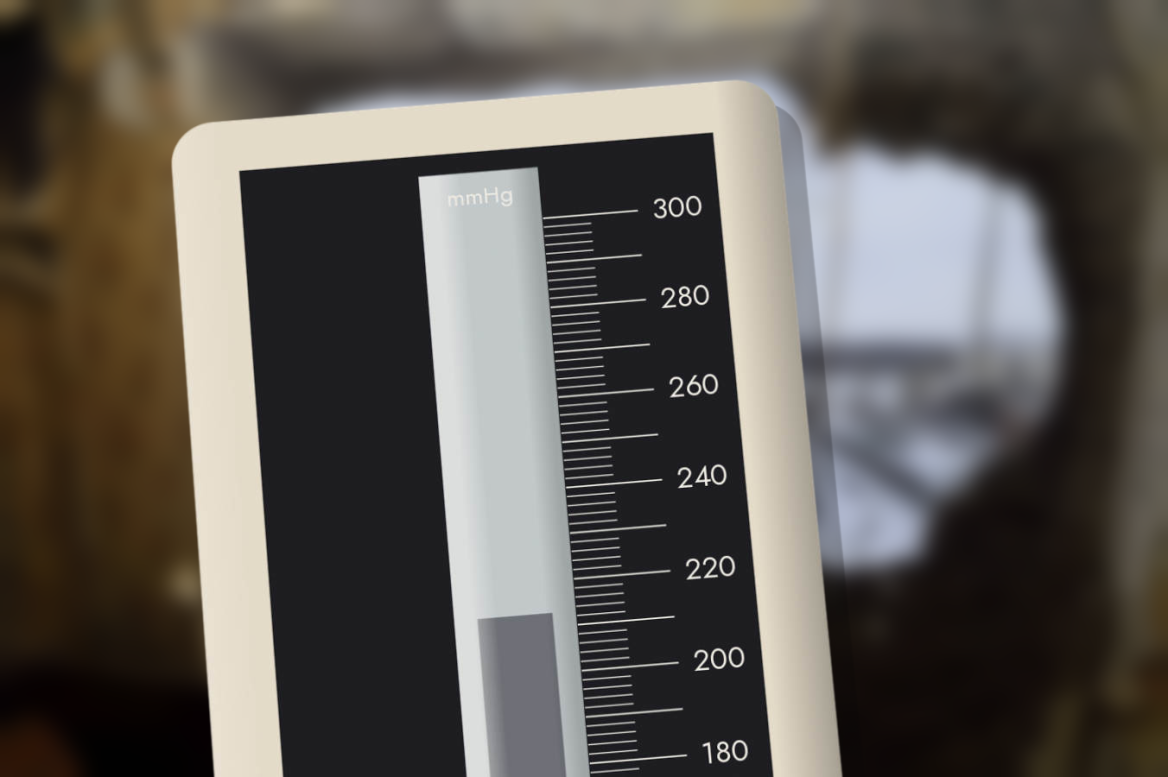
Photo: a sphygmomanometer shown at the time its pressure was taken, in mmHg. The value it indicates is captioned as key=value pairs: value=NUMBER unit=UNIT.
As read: value=213 unit=mmHg
